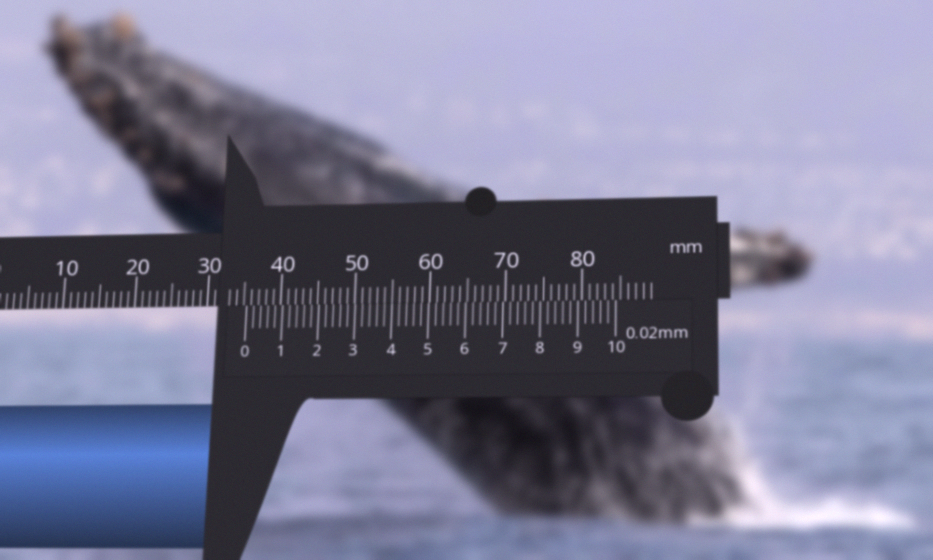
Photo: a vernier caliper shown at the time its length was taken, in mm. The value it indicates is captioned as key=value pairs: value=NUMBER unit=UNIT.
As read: value=35.4 unit=mm
